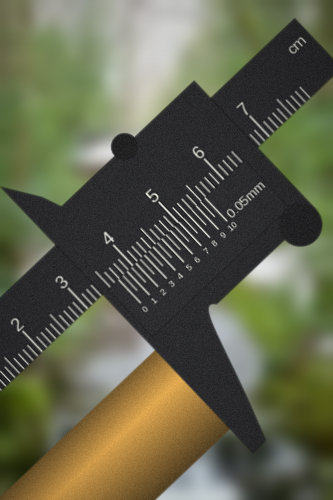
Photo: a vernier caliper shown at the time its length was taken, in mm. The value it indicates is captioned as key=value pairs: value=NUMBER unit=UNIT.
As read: value=36.8 unit=mm
